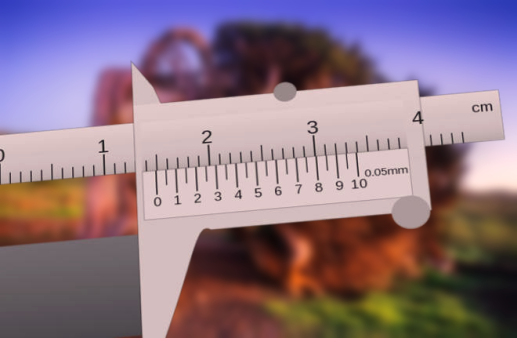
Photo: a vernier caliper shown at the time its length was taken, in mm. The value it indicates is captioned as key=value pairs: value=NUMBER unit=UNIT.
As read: value=14.9 unit=mm
